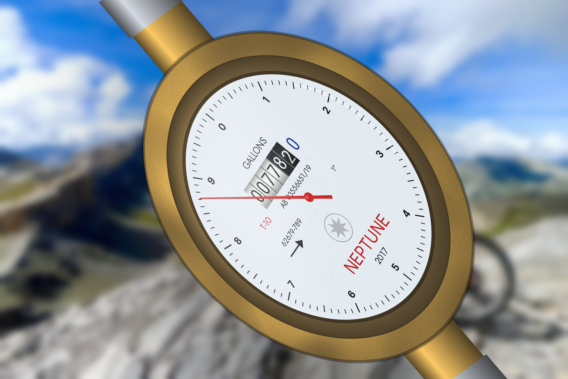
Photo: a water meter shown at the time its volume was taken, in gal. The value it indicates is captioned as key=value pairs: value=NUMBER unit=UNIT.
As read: value=77818.7 unit=gal
